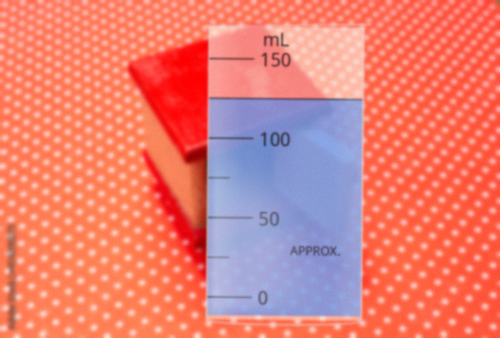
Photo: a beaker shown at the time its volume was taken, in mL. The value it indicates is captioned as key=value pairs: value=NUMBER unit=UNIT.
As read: value=125 unit=mL
